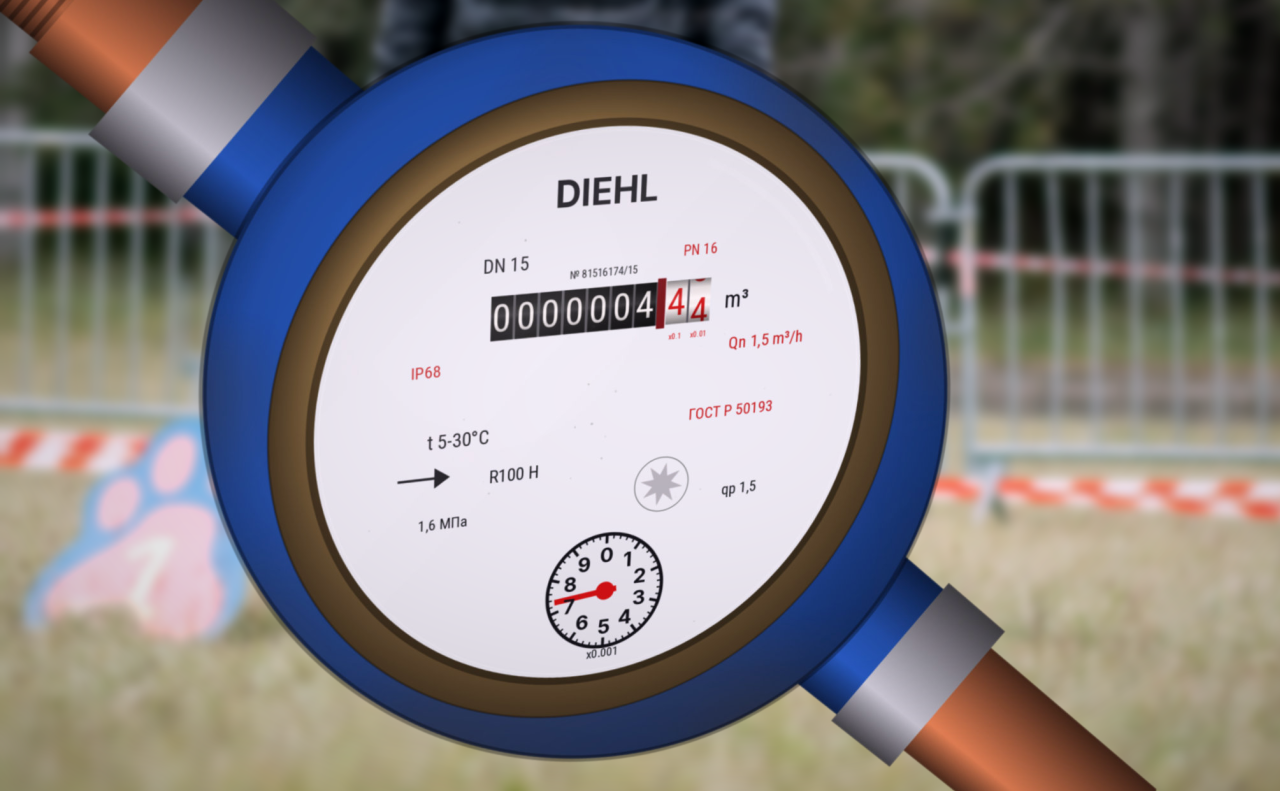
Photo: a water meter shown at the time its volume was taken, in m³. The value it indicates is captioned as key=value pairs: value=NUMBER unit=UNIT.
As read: value=4.437 unit=m³
